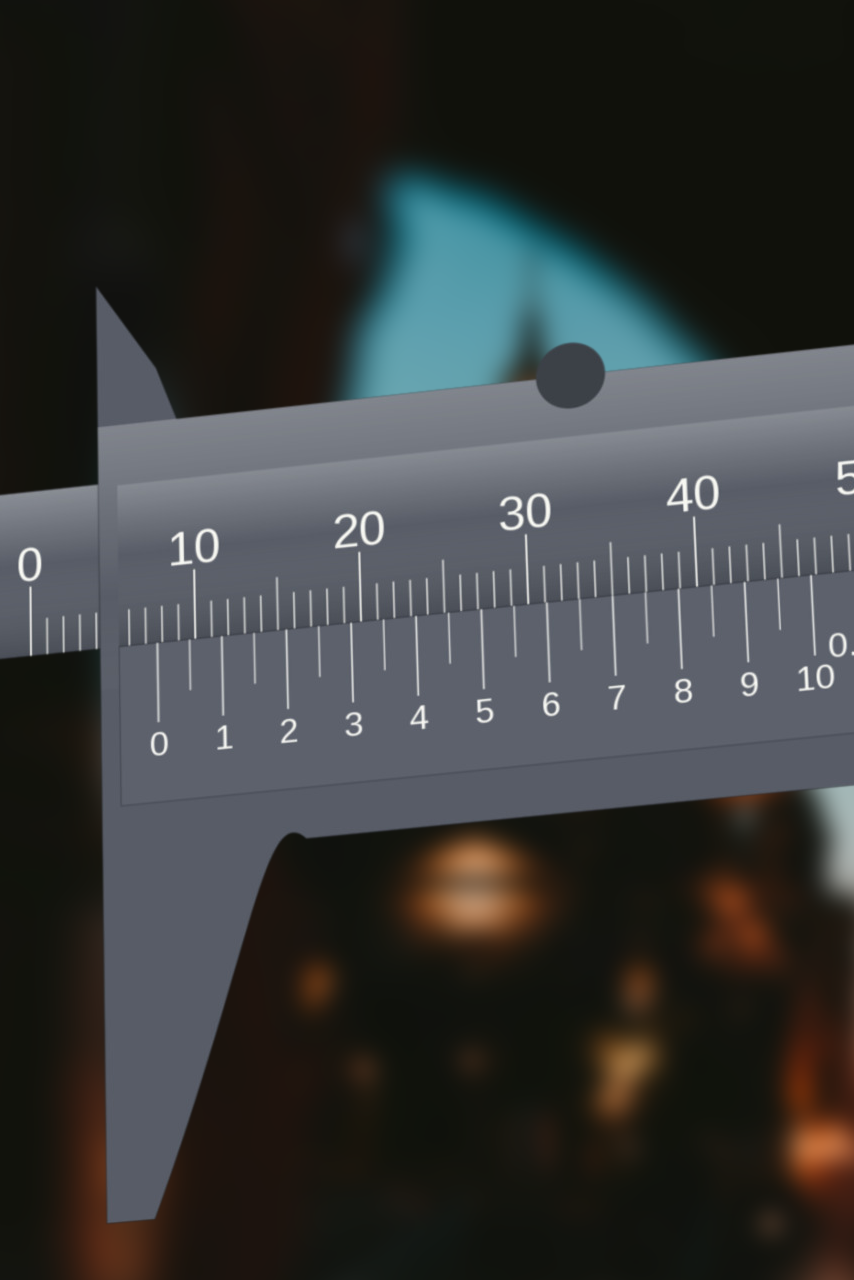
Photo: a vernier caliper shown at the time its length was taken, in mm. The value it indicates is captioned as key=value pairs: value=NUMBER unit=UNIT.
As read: value=7.7 unit=mm
